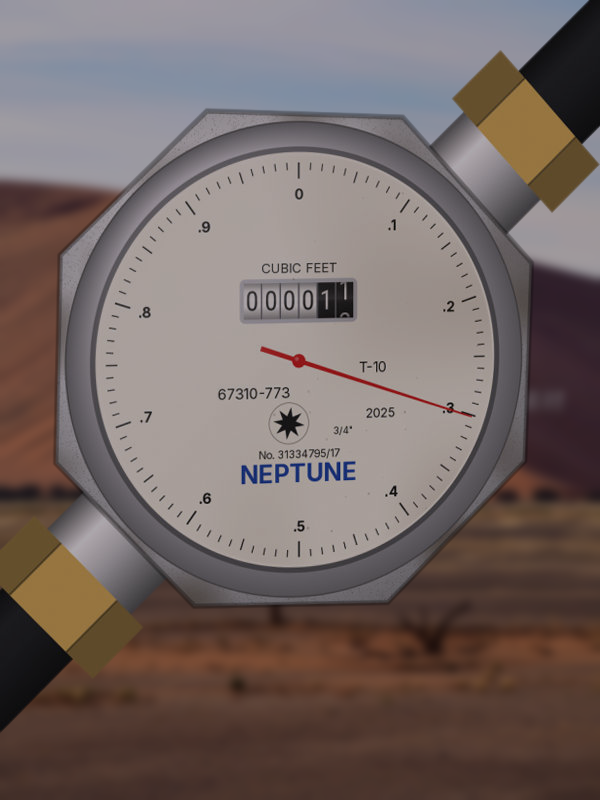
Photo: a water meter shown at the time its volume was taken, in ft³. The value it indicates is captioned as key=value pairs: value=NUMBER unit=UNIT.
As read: value=11.30 unit=ft³
